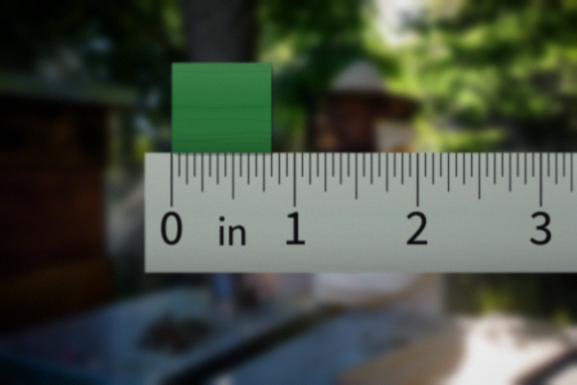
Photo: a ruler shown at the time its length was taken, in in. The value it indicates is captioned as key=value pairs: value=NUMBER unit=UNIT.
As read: value=0.8125 unit=in
